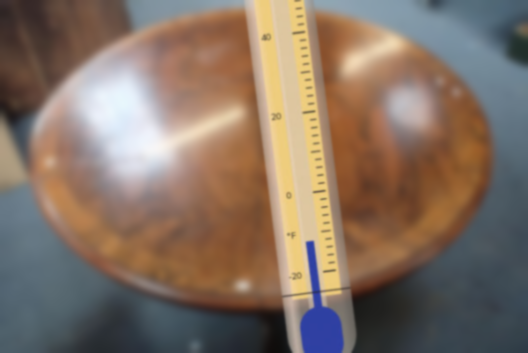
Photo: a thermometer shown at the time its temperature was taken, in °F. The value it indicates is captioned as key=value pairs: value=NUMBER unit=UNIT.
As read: value=-12 unit=°F
